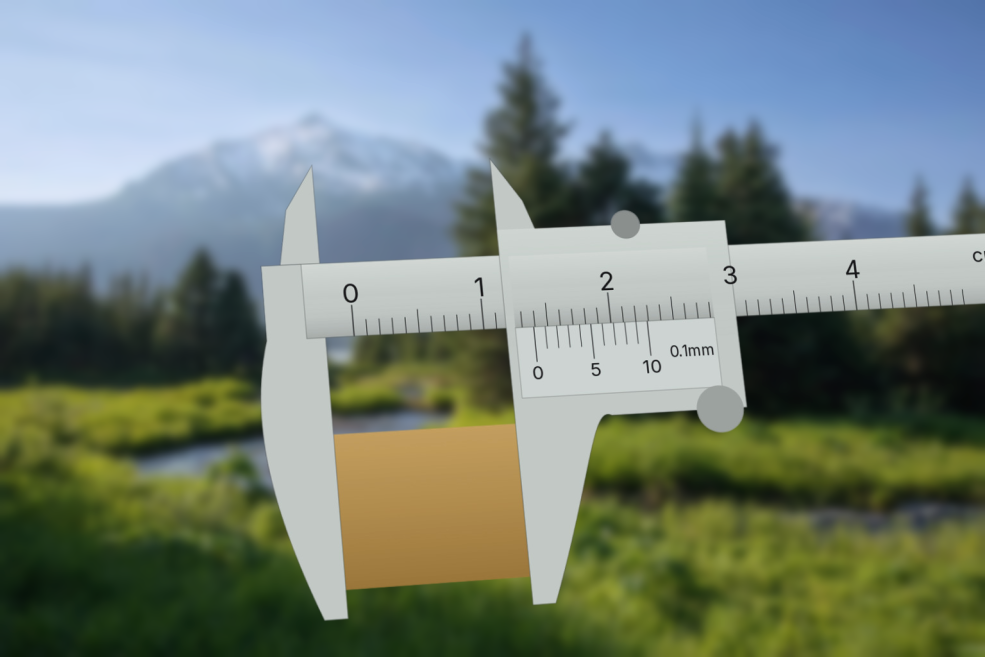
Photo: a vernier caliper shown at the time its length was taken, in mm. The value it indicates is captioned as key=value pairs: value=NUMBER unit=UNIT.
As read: value=13.9 unit=mm
